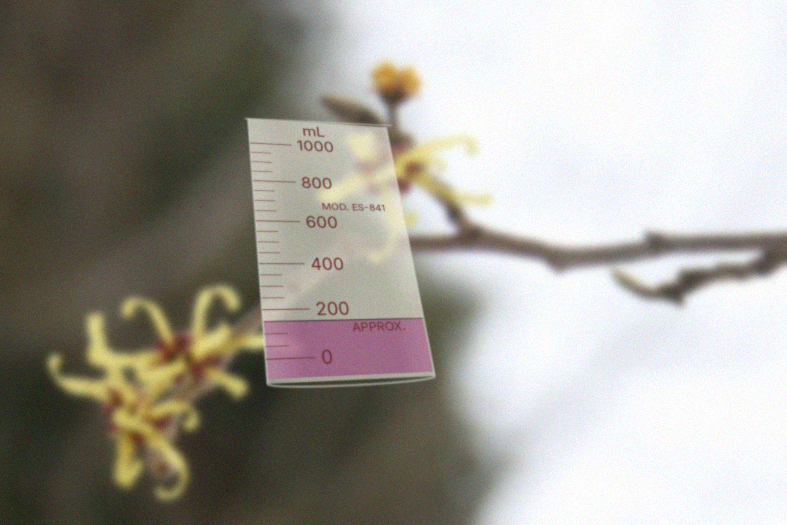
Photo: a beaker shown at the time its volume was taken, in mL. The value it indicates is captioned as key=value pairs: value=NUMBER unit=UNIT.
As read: value=150 unit=mL
